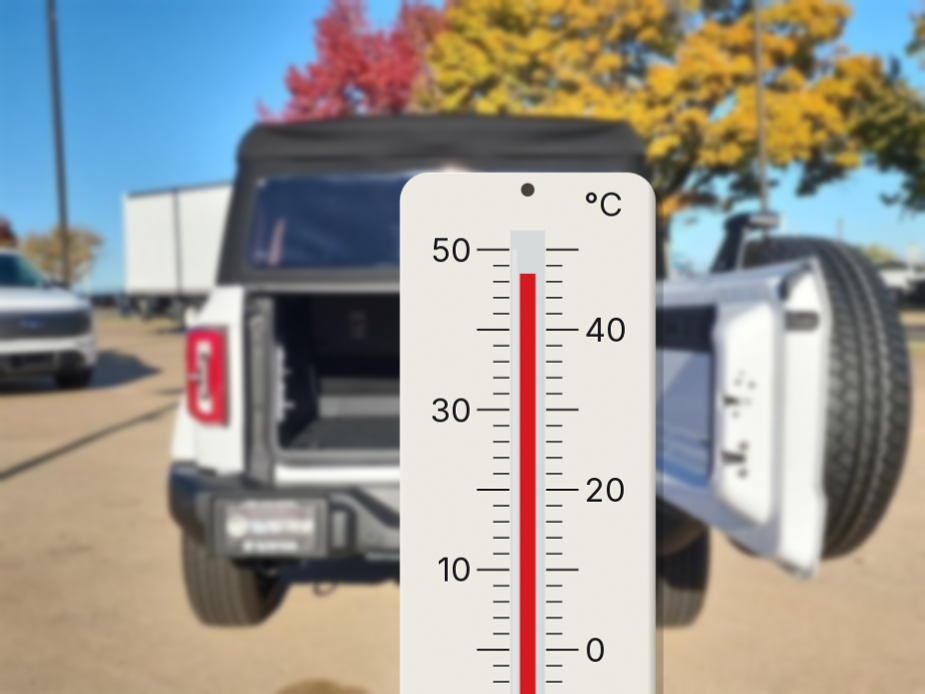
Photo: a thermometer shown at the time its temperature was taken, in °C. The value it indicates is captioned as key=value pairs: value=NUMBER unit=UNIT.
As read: value=47 unit=°C
